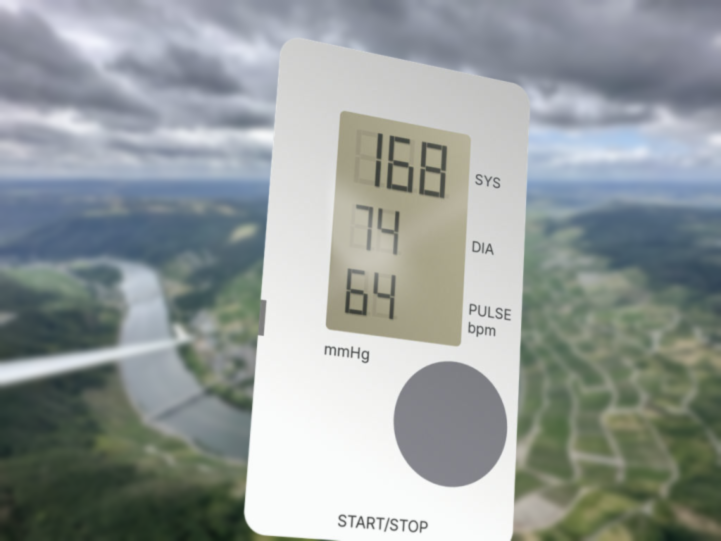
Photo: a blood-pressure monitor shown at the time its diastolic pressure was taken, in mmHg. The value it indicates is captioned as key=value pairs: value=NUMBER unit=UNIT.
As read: value=74 unit=mmHg
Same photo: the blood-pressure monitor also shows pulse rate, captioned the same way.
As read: value=64 unit=bpm
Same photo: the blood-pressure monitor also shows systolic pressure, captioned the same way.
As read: value=168 unit=mmHg
